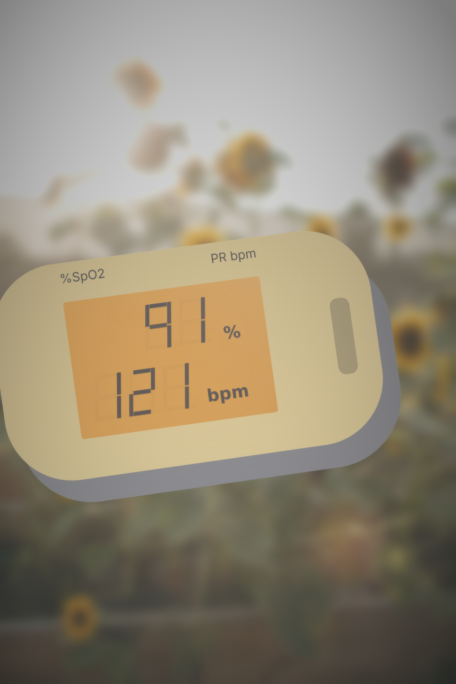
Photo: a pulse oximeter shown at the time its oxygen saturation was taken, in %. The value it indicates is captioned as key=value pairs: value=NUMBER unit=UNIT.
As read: value=91 unit=%
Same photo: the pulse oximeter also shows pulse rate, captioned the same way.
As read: value=121 unit=bpm
